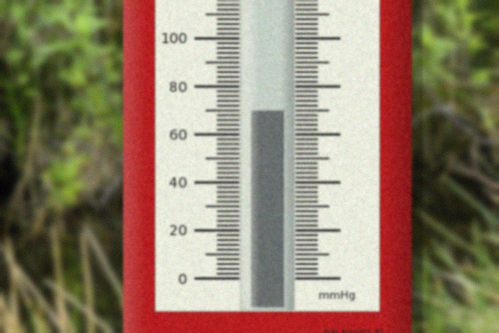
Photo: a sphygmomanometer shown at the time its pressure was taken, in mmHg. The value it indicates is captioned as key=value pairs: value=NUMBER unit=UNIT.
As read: value=70 unit=mmHg
